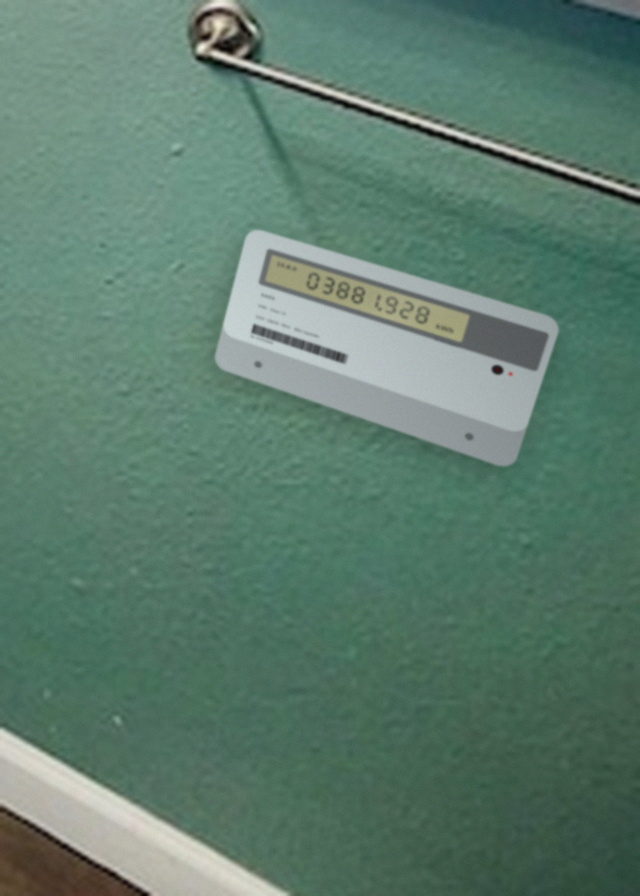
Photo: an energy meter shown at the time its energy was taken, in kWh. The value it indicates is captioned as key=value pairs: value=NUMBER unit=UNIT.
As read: value=3881.928 unit=kWh
